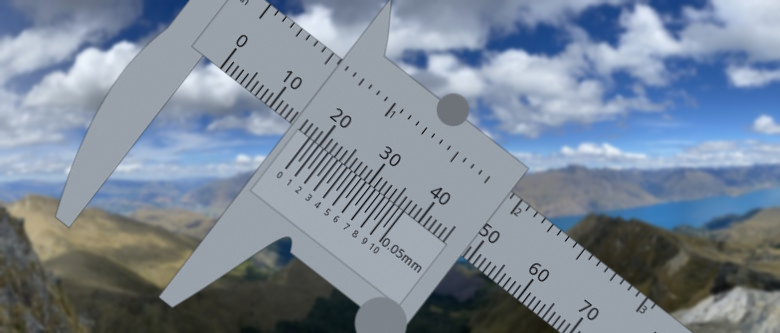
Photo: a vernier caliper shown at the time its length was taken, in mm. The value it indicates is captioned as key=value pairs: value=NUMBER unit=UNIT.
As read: value=18.0 unit=mm
